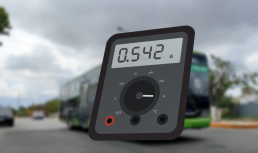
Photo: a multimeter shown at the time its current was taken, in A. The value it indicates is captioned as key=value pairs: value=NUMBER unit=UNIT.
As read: value=0.542 unit=A
